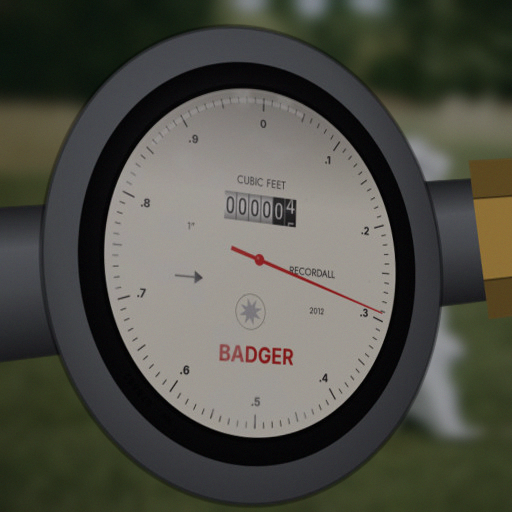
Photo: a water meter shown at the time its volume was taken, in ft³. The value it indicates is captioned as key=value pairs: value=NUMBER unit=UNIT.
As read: value=4.29 unit=ft³
